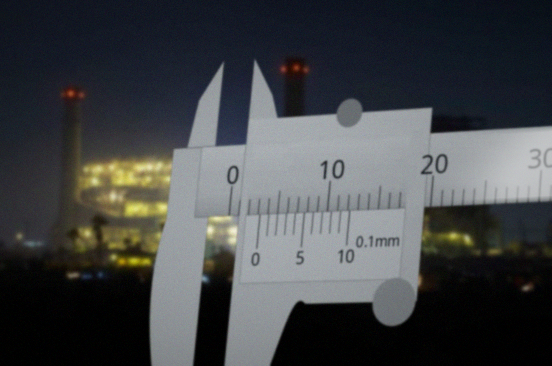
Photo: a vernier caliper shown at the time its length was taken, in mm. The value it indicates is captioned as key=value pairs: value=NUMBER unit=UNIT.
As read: value=3.2 unit=mm
